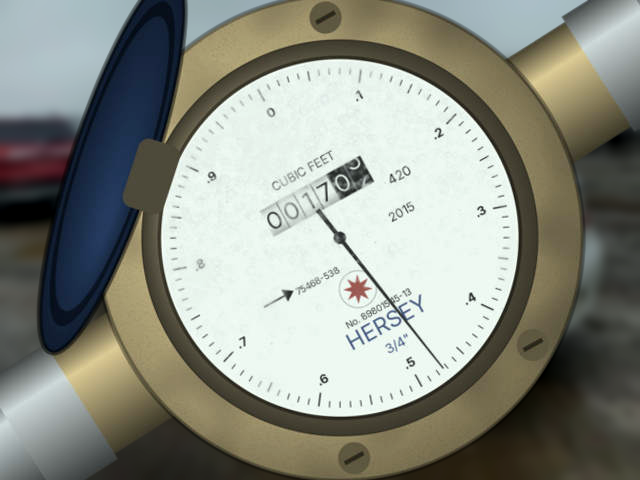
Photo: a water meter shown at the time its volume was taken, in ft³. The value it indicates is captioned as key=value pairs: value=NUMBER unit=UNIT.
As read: value=1705.47 unit=ft³
